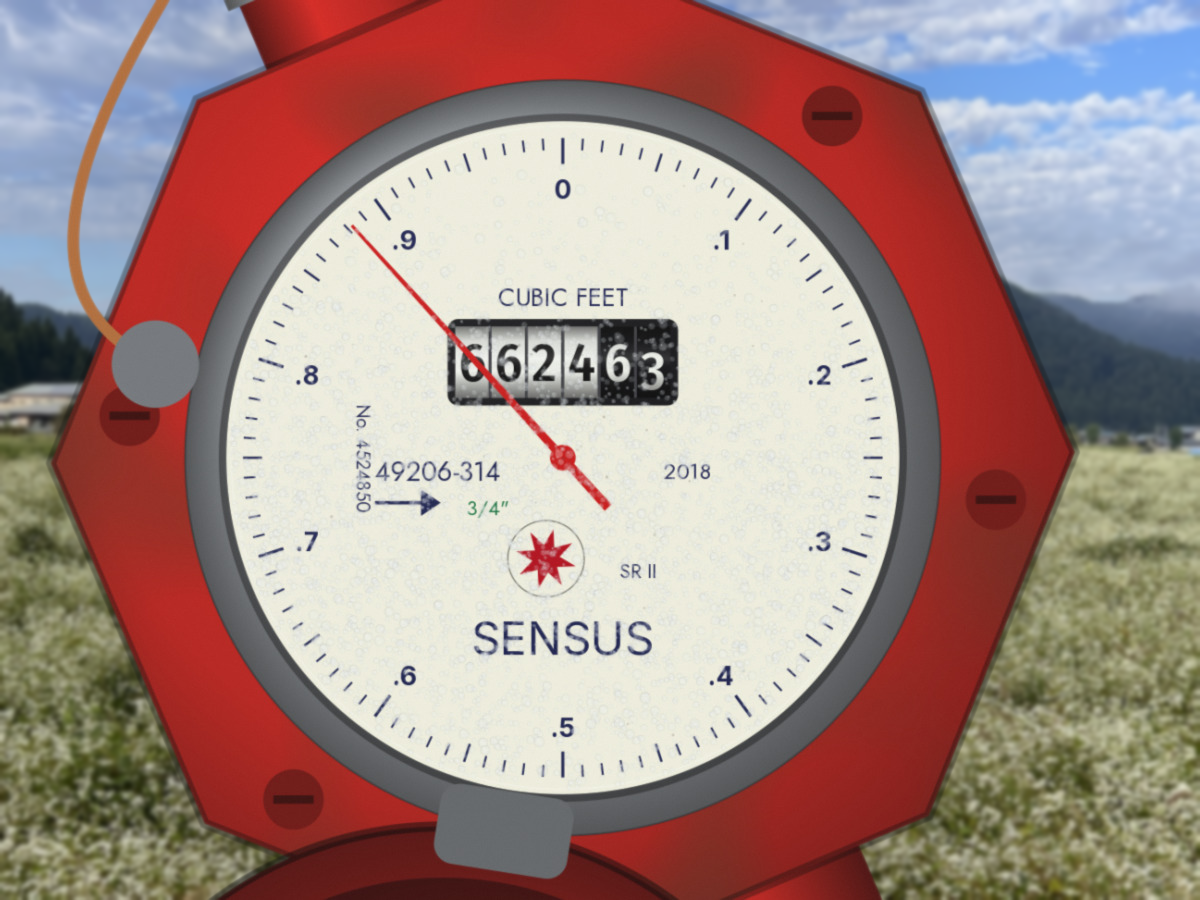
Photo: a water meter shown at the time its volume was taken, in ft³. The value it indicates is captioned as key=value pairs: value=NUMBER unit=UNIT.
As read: value=662462.88 unit=ft³
